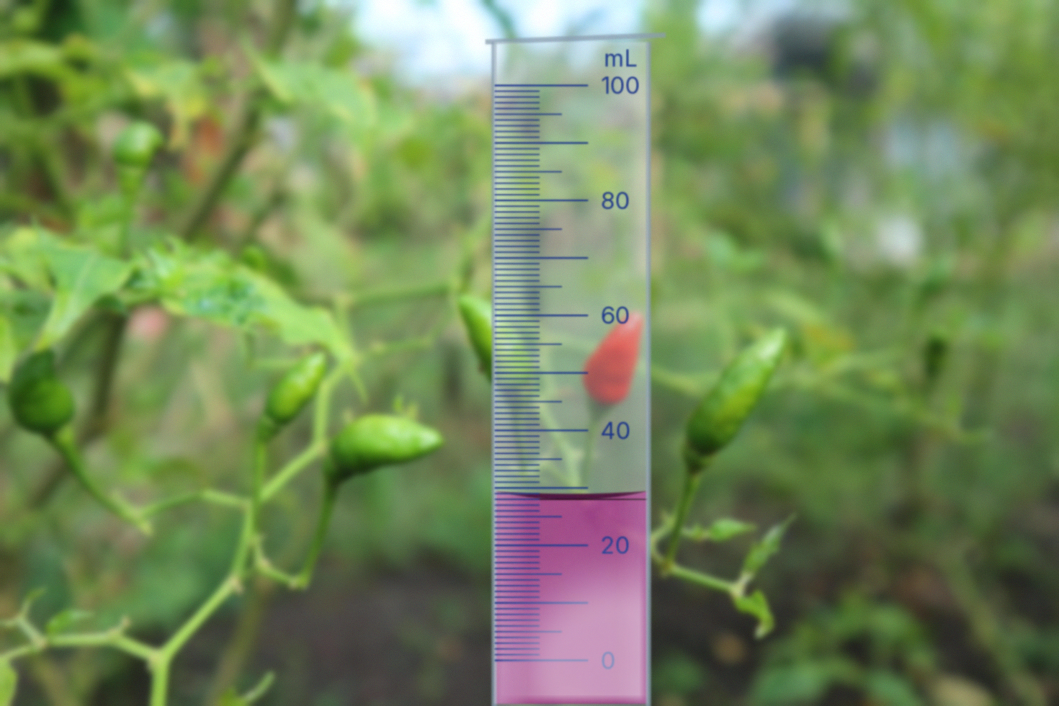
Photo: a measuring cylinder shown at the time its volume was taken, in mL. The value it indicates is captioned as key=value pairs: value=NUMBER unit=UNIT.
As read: value=28 unit=mL
